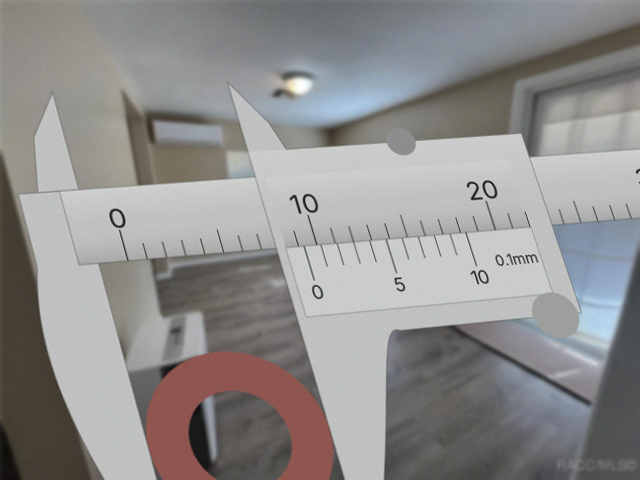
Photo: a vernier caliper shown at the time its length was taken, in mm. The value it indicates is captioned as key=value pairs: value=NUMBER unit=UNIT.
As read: value=9.3 unit=mm
